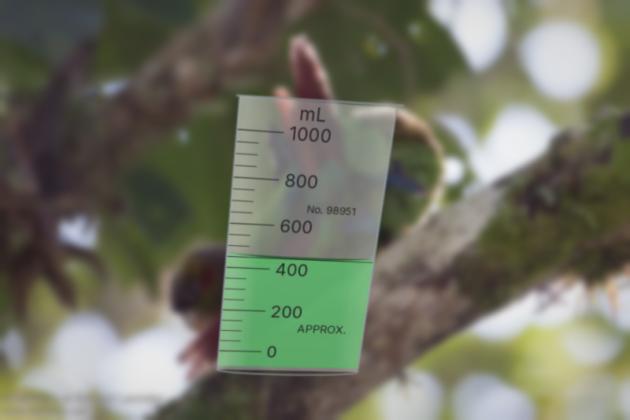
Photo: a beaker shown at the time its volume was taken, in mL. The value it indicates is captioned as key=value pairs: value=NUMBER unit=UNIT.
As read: value=450 unit=mL
